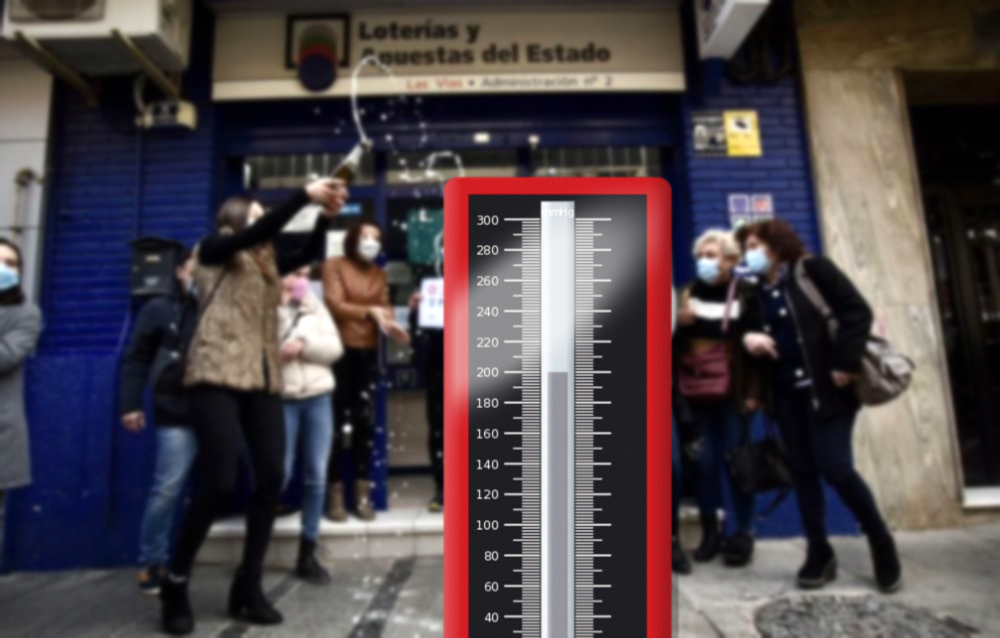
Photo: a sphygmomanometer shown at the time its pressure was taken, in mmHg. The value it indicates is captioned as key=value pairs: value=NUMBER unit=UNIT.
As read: value=200 unit=mmHg
